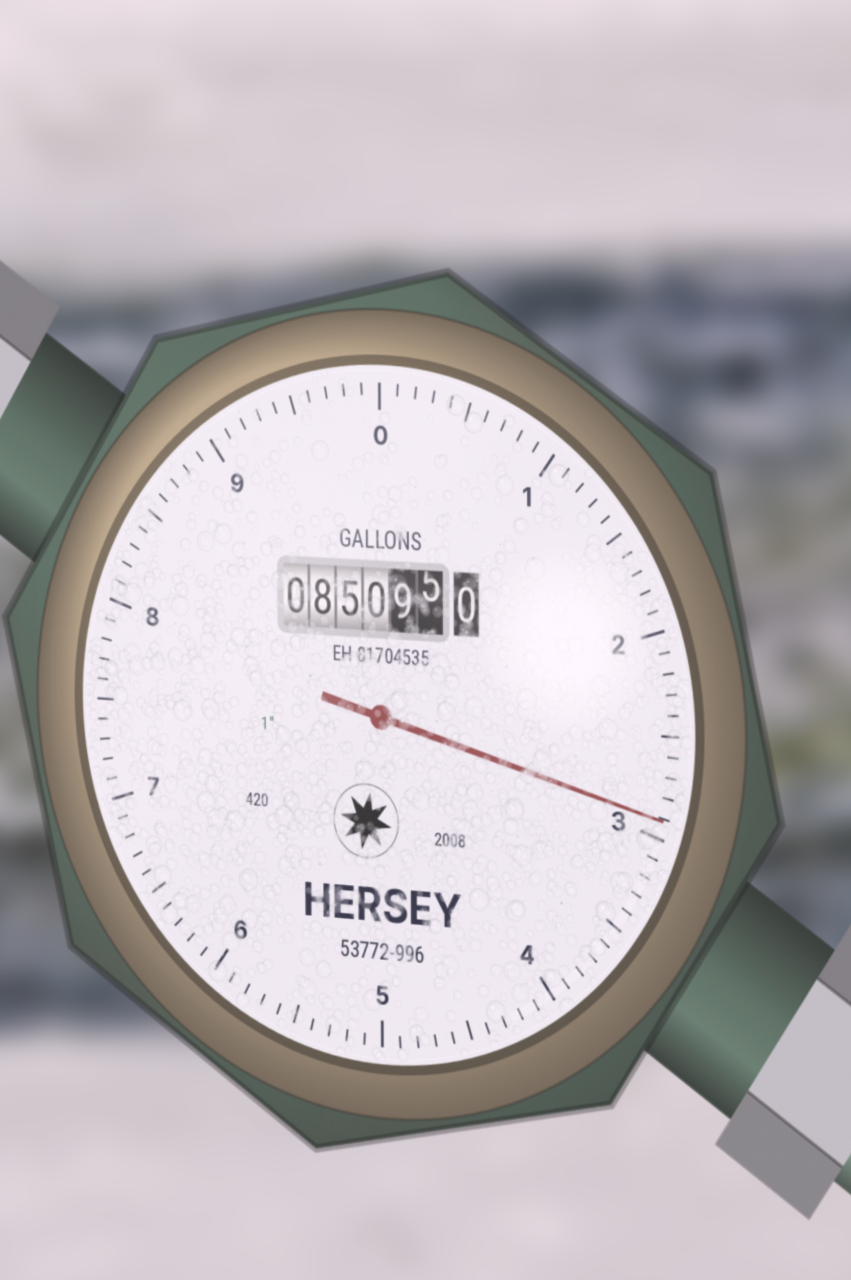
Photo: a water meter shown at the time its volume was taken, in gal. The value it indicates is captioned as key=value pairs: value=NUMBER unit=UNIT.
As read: value=850952.9 unit=gal
